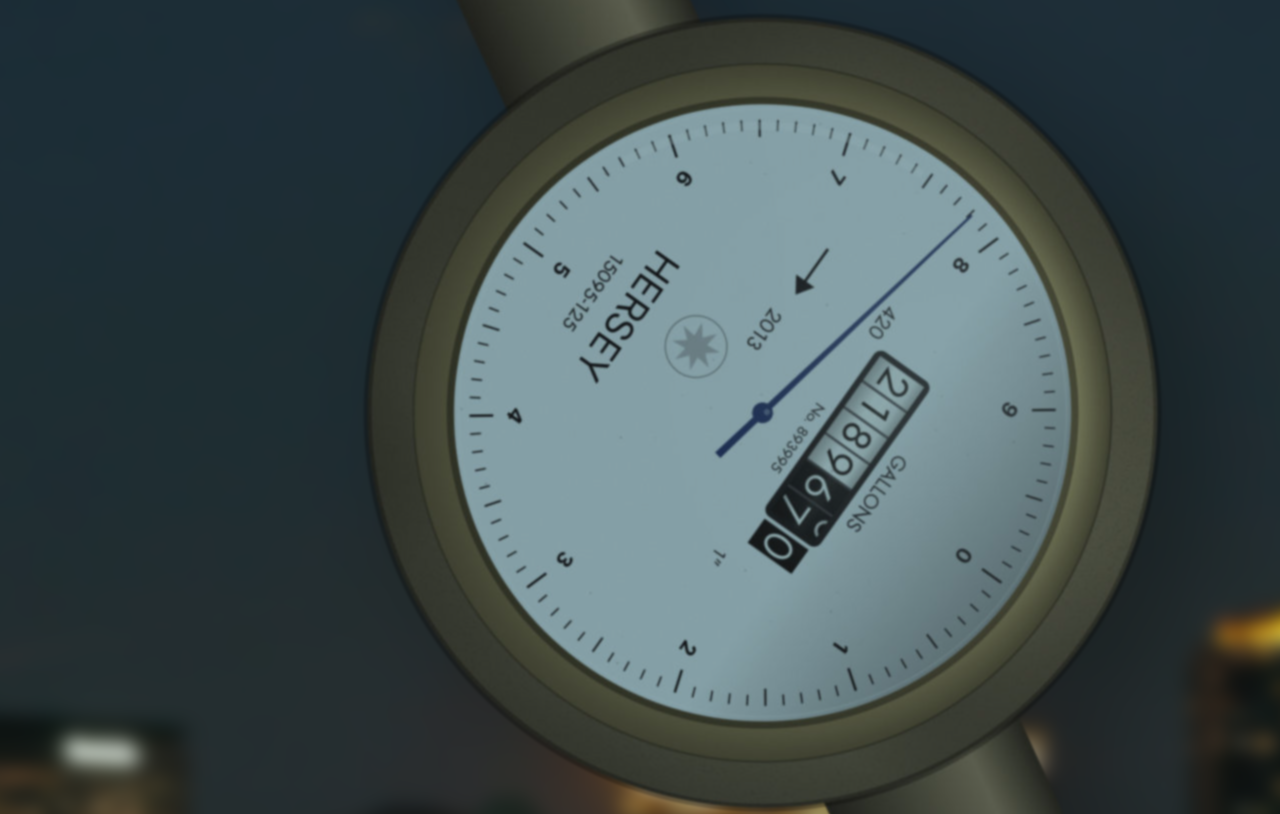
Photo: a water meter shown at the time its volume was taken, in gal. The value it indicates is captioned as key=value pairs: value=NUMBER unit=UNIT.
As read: value=2189667.8 unit=gal
